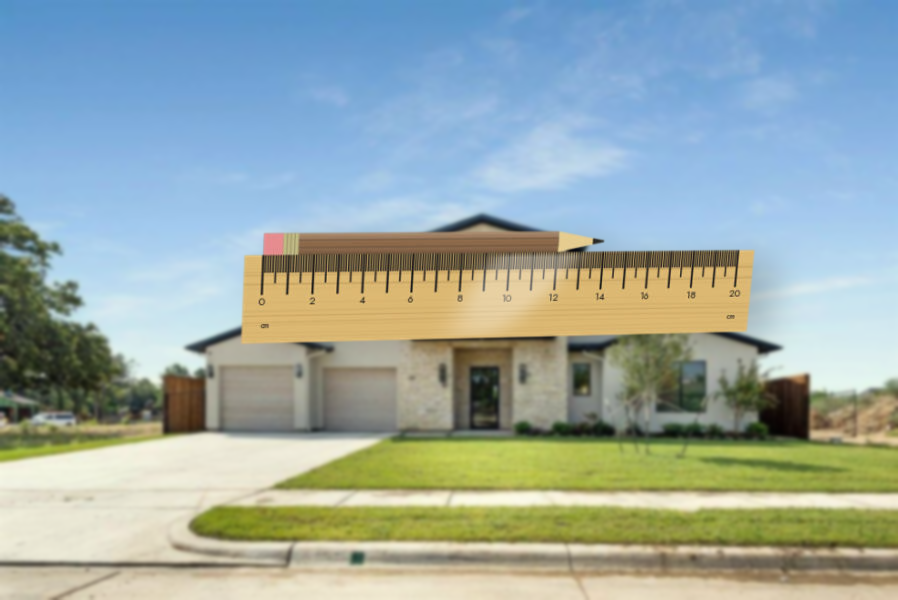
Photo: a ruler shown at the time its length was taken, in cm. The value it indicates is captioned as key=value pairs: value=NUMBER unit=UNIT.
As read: value=14 unit=cm
